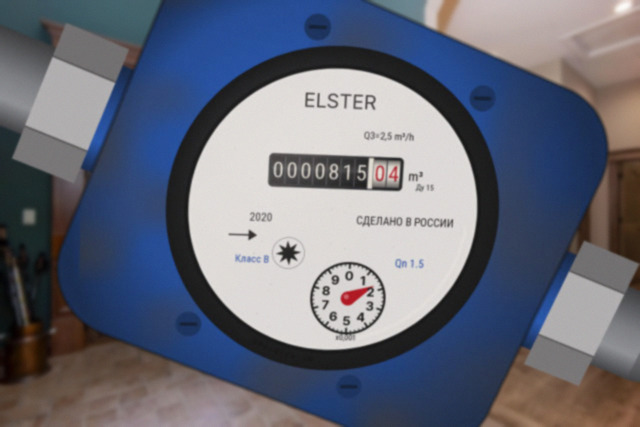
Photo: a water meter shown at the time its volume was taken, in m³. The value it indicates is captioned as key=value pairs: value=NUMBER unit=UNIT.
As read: value=815.041 unit=m³
